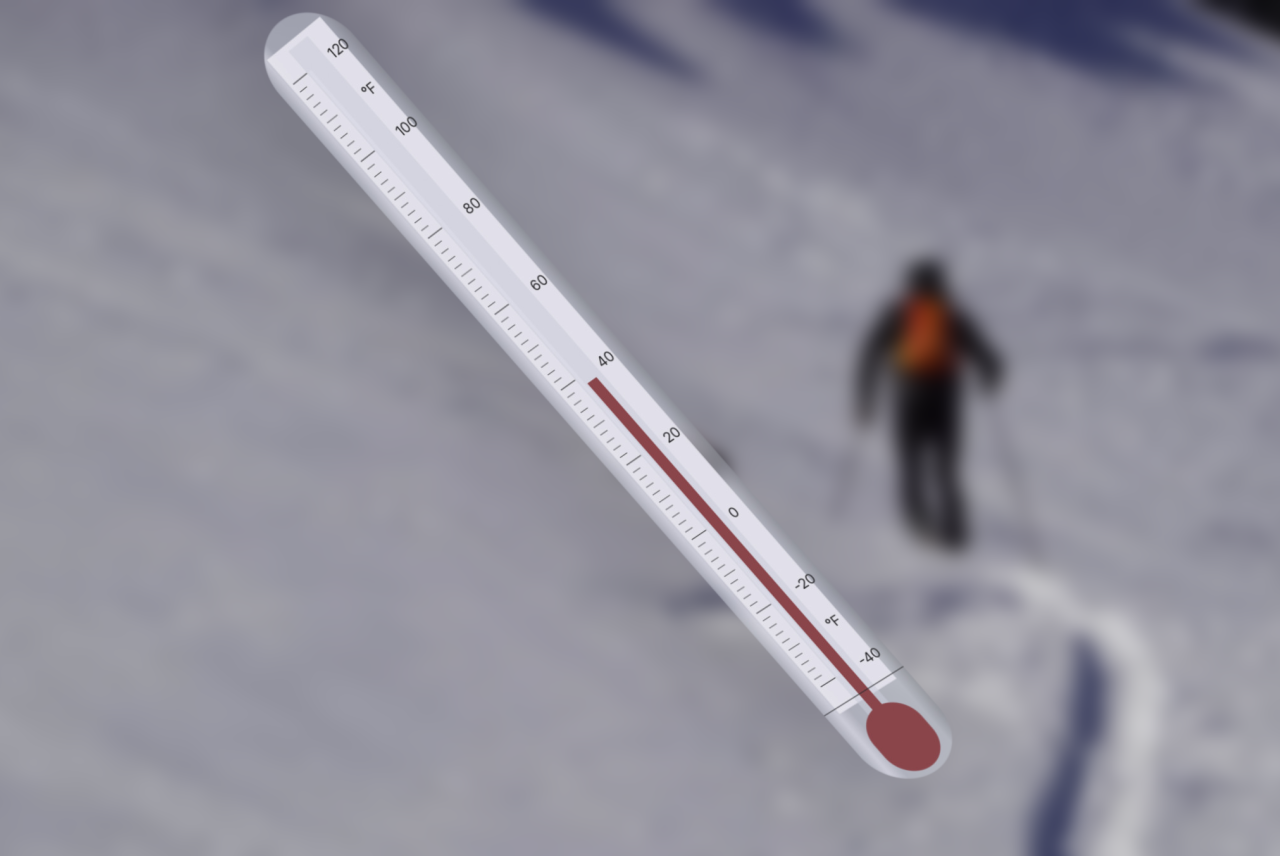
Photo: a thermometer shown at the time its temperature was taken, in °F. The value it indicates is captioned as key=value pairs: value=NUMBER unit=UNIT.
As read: value=38 unit=°F
